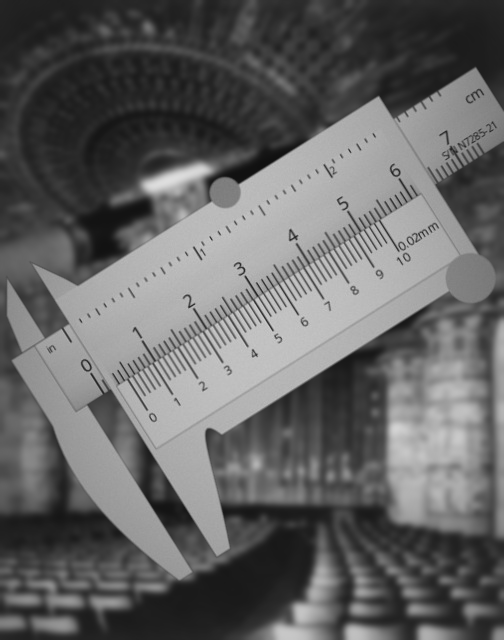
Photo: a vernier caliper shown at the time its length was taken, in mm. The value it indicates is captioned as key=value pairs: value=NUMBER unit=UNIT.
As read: value=4.6 unit=mm
